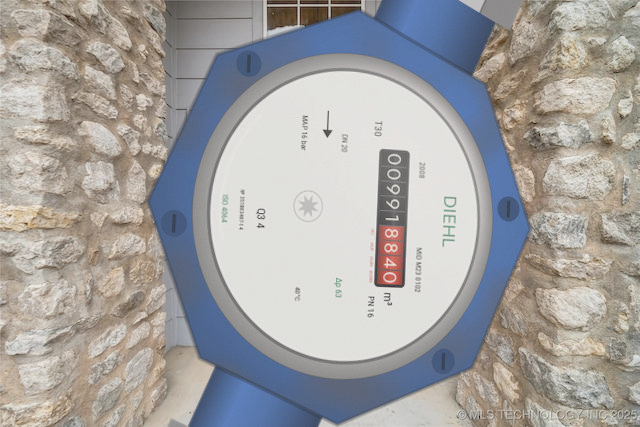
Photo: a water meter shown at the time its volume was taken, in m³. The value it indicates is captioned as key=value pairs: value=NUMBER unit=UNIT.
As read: value=991.8840 unit=m³
